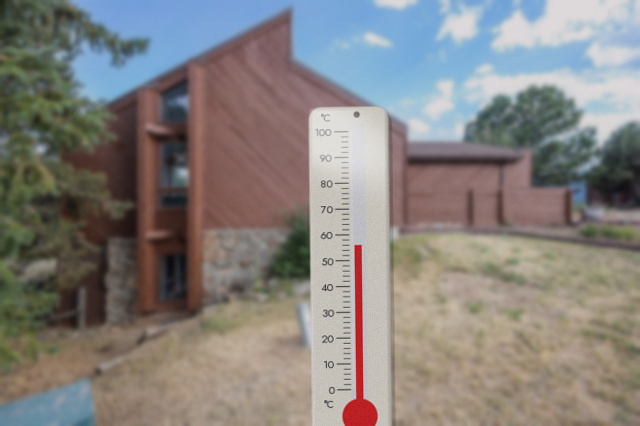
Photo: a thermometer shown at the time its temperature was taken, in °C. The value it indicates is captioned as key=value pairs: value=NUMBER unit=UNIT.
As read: value=56 unit=°C
